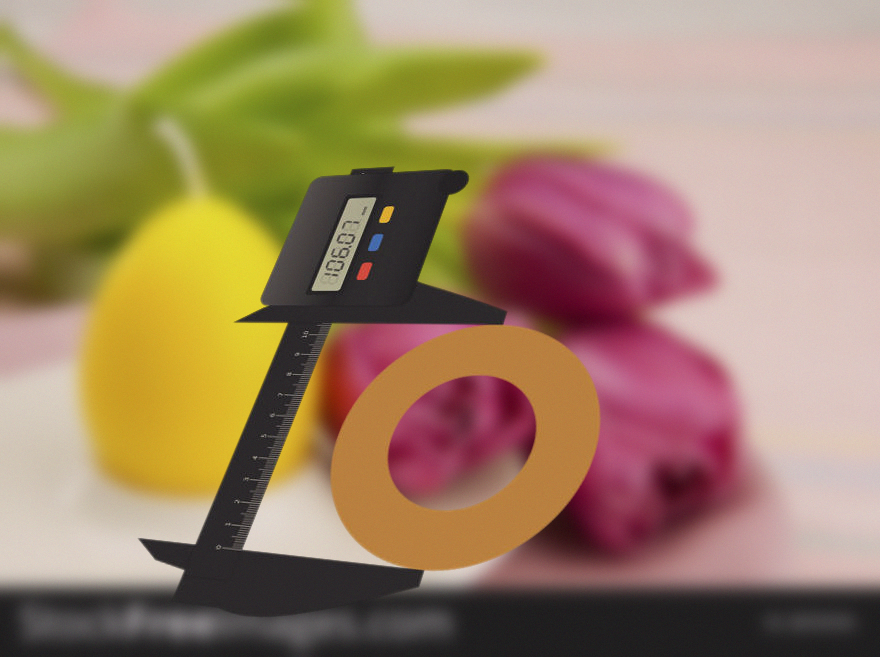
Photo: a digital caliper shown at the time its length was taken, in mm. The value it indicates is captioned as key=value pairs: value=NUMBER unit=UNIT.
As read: value=106.07 unit=mm
